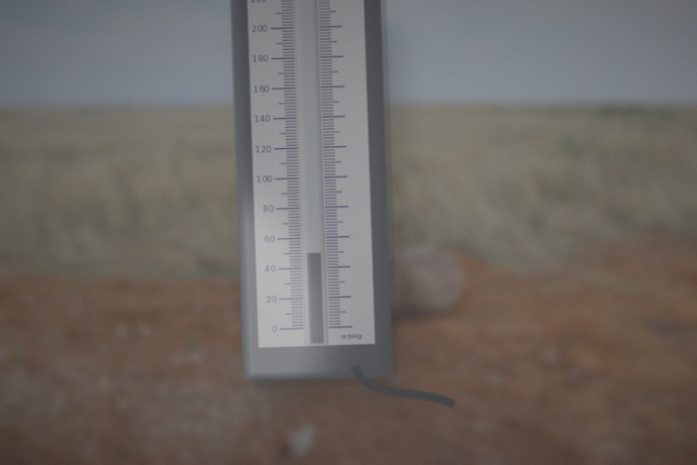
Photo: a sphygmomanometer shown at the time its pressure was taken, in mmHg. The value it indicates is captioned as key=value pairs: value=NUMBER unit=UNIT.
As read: value=50 unit=mmHg
